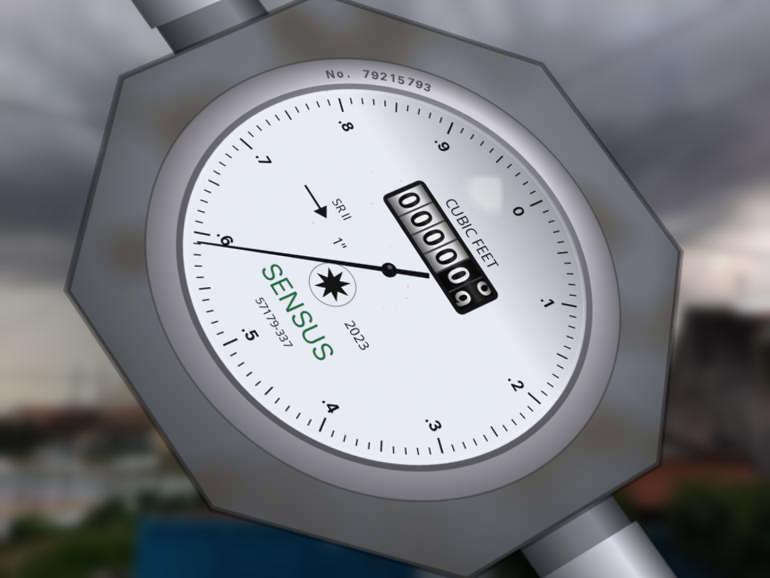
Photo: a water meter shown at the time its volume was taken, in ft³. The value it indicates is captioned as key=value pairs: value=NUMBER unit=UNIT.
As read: value=8.59 unit=ft³
